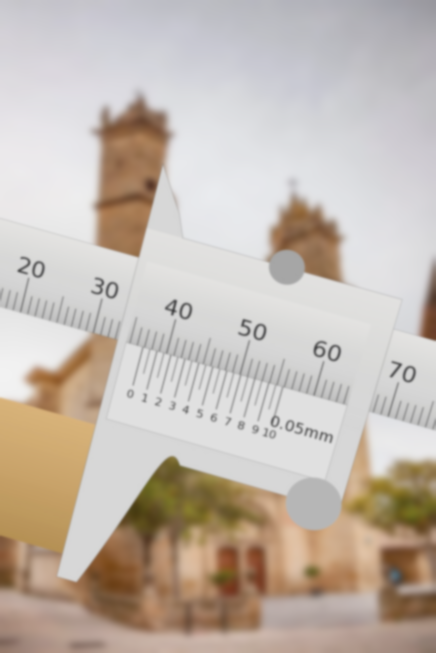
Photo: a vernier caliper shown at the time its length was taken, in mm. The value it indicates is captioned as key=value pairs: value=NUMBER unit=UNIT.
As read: value=36.8 unit=mm
